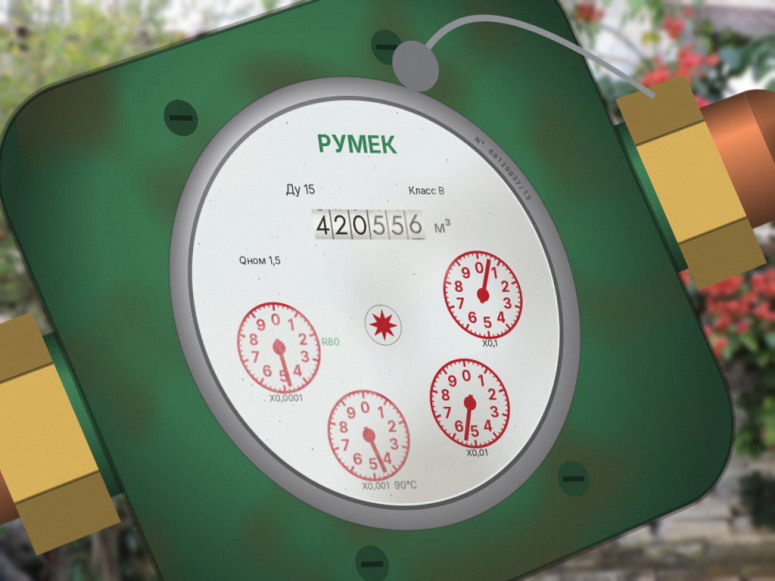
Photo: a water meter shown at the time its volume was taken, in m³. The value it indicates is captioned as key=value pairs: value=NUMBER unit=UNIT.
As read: value=420556.0544 unit=m³
